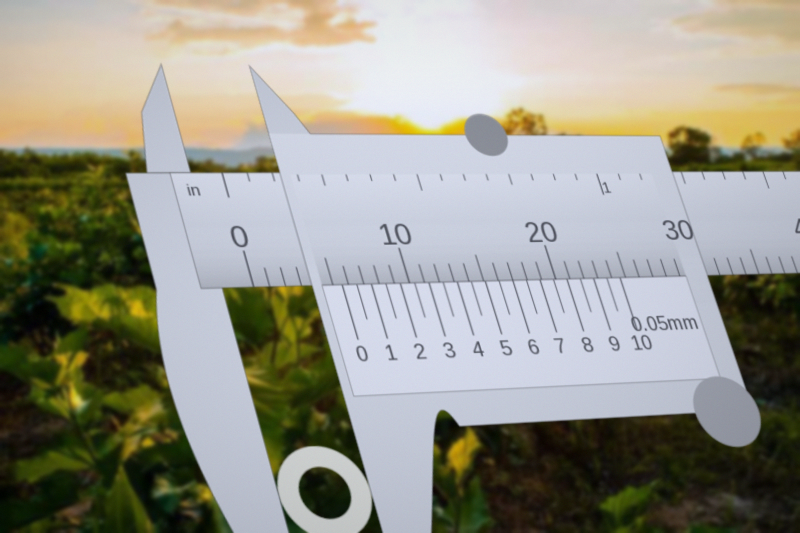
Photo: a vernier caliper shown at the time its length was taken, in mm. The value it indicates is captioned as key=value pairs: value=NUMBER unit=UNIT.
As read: value=5.6 unit=mm
